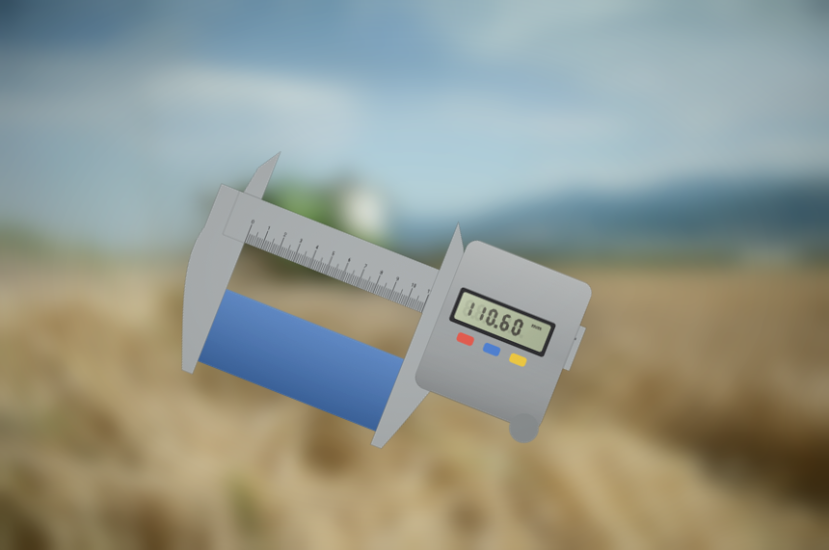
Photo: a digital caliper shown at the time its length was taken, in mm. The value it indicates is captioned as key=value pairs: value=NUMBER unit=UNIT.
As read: value=110.60 unit=mm
